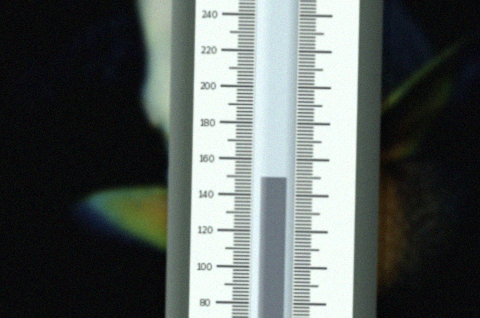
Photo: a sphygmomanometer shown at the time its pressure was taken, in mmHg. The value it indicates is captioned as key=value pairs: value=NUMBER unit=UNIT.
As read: value=150 unit=mmHg
